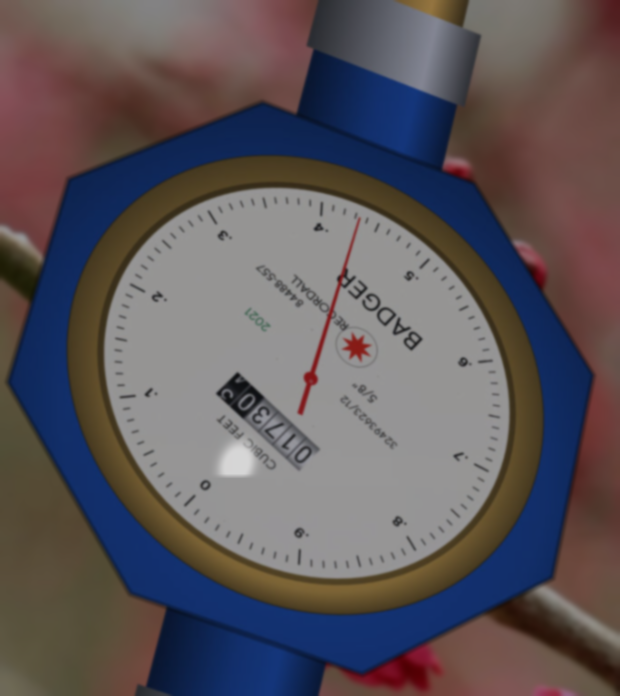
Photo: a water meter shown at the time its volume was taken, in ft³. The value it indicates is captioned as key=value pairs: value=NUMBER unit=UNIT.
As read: value=17303.43 unit=ft³
